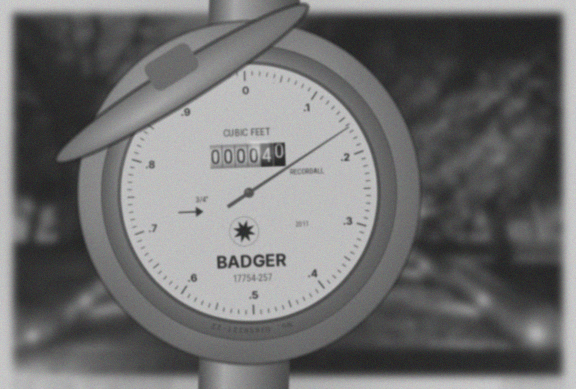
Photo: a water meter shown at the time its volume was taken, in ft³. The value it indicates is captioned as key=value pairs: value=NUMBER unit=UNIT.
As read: value=40.16 unit=ft³
